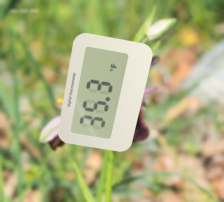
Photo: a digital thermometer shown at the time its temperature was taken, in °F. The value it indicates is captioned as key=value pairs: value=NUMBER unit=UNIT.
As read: value=35.3 unit=°F
